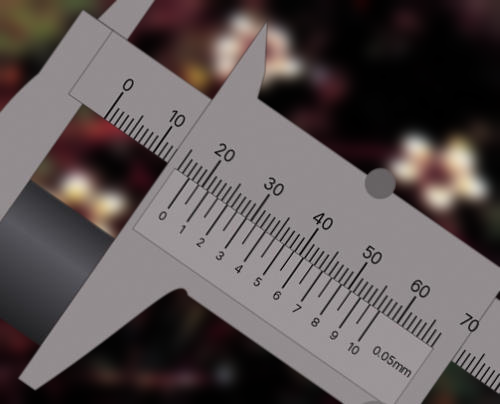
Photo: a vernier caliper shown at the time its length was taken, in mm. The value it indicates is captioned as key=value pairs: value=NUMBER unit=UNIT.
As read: value=17.4 unit=mm
